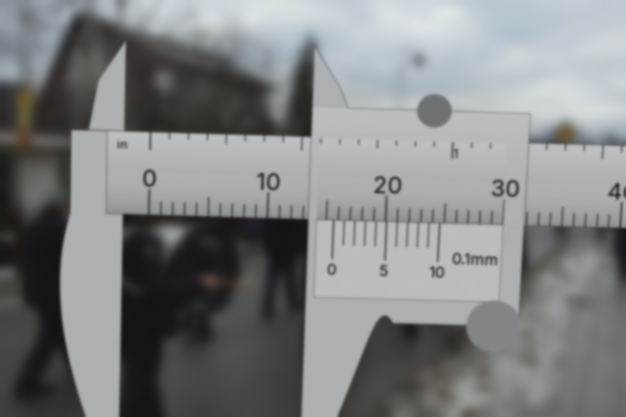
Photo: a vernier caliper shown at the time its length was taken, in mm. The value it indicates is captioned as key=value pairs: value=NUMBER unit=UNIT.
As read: value=15.6 unit=mm
